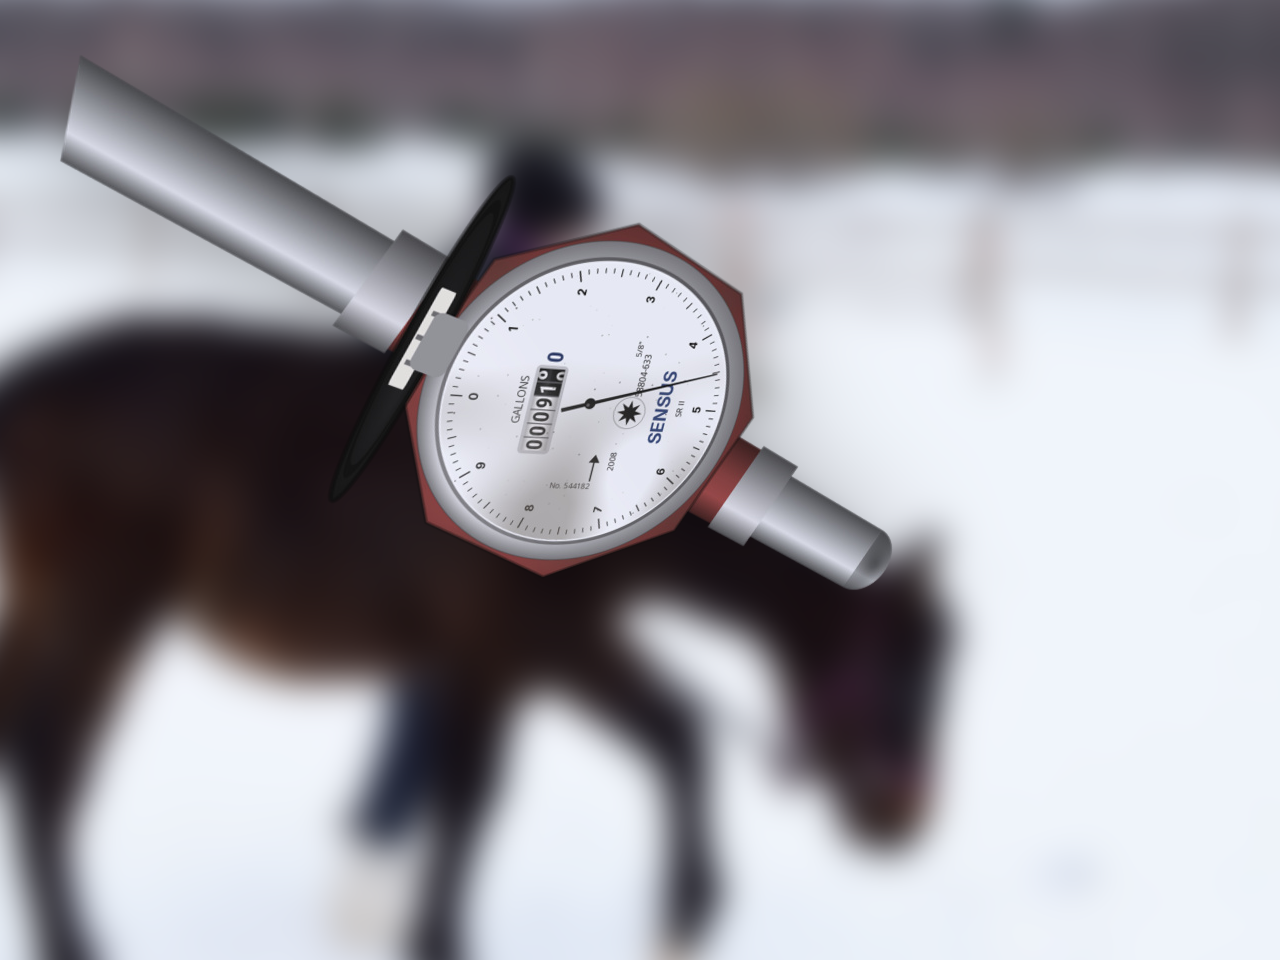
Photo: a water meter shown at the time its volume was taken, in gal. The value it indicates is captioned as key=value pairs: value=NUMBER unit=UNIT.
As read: value=9184.5 unit=gal
